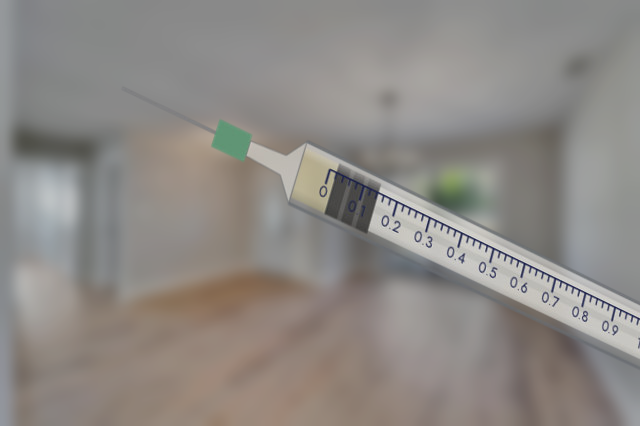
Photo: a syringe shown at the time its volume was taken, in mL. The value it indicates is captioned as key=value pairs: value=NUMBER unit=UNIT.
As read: value=0.02 unit=mL
